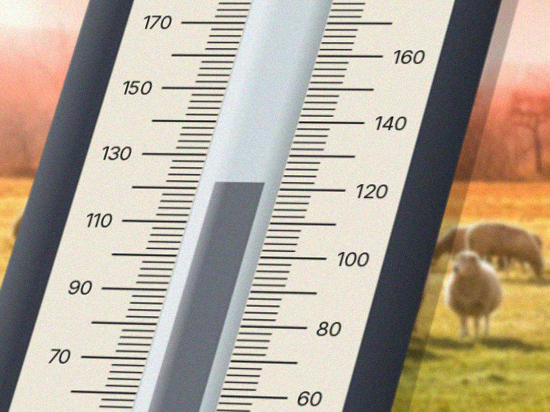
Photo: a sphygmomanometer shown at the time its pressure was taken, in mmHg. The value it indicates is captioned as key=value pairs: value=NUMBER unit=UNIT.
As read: value=122 unit=mmHg
